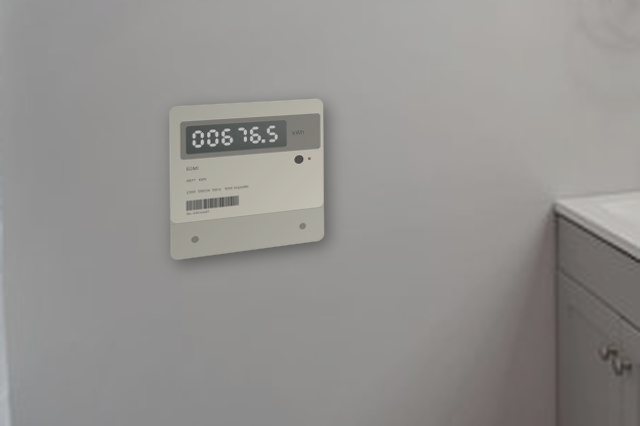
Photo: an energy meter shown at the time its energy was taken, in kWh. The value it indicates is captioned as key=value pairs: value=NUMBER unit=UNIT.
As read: value=676.5 unit=kWh
